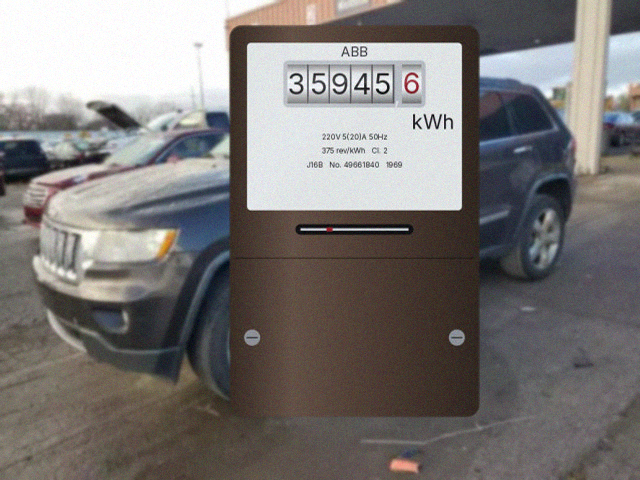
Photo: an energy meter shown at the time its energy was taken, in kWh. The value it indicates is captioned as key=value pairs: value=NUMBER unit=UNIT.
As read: value=35945.6 unit=kWh
